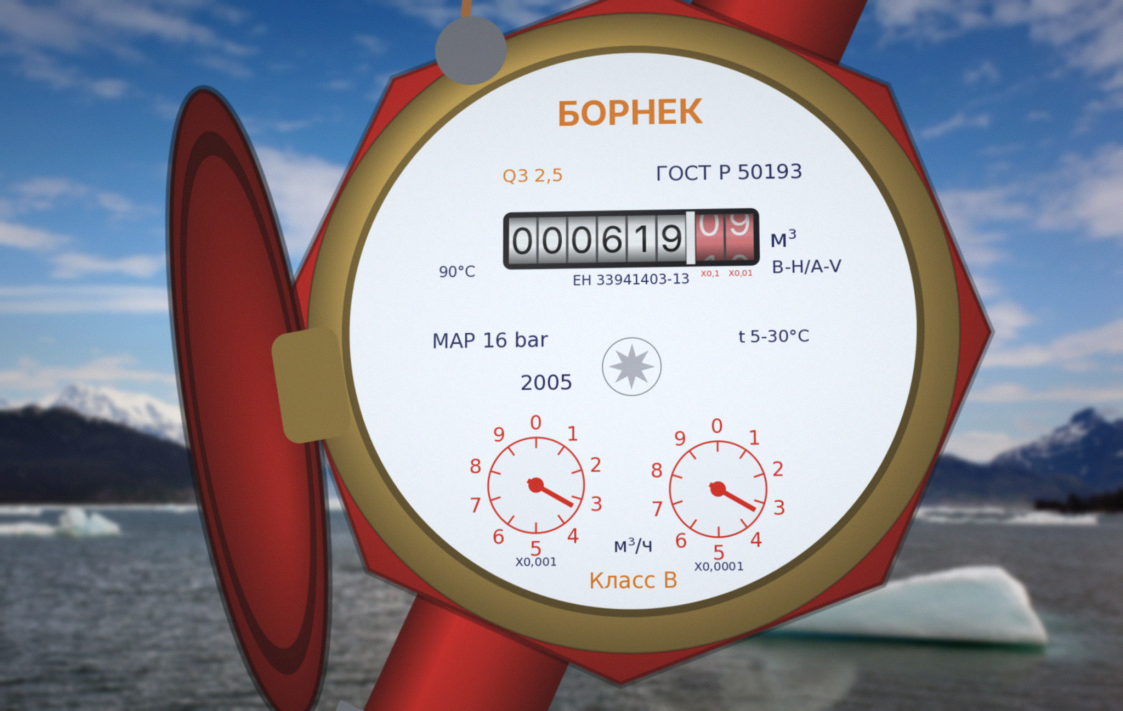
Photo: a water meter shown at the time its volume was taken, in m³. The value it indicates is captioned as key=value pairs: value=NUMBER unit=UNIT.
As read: value=619.0933 unit=m³
